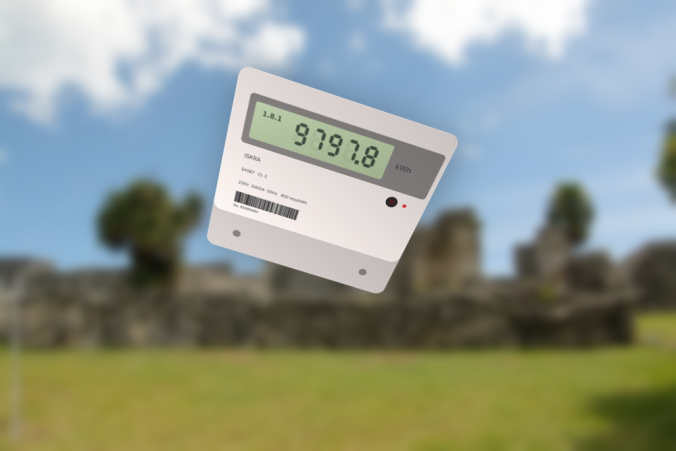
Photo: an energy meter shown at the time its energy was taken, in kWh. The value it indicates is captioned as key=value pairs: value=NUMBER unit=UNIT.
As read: value=9797.8 unit=kWh
